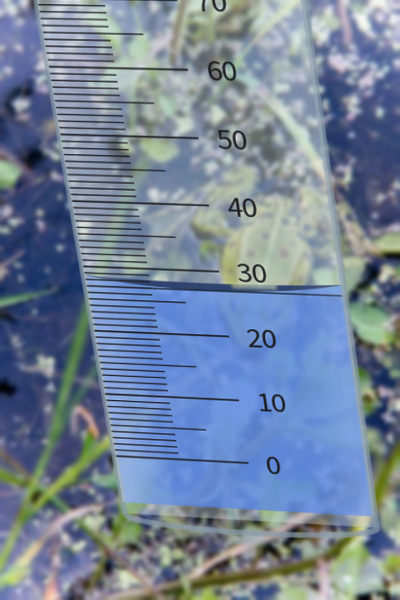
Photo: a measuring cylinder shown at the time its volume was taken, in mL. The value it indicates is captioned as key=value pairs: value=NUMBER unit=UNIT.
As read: value=27 unit=mL
